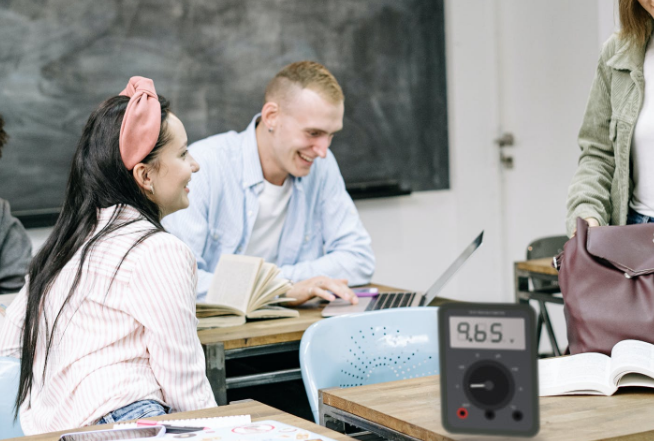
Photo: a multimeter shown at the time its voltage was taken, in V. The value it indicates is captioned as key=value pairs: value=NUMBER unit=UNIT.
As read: value=9.65 unit=V
